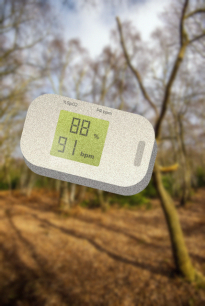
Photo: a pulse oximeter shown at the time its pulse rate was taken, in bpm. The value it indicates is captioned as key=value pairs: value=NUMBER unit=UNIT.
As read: value=91 unit=bpm
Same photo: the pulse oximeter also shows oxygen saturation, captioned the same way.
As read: value=88 unit=%
